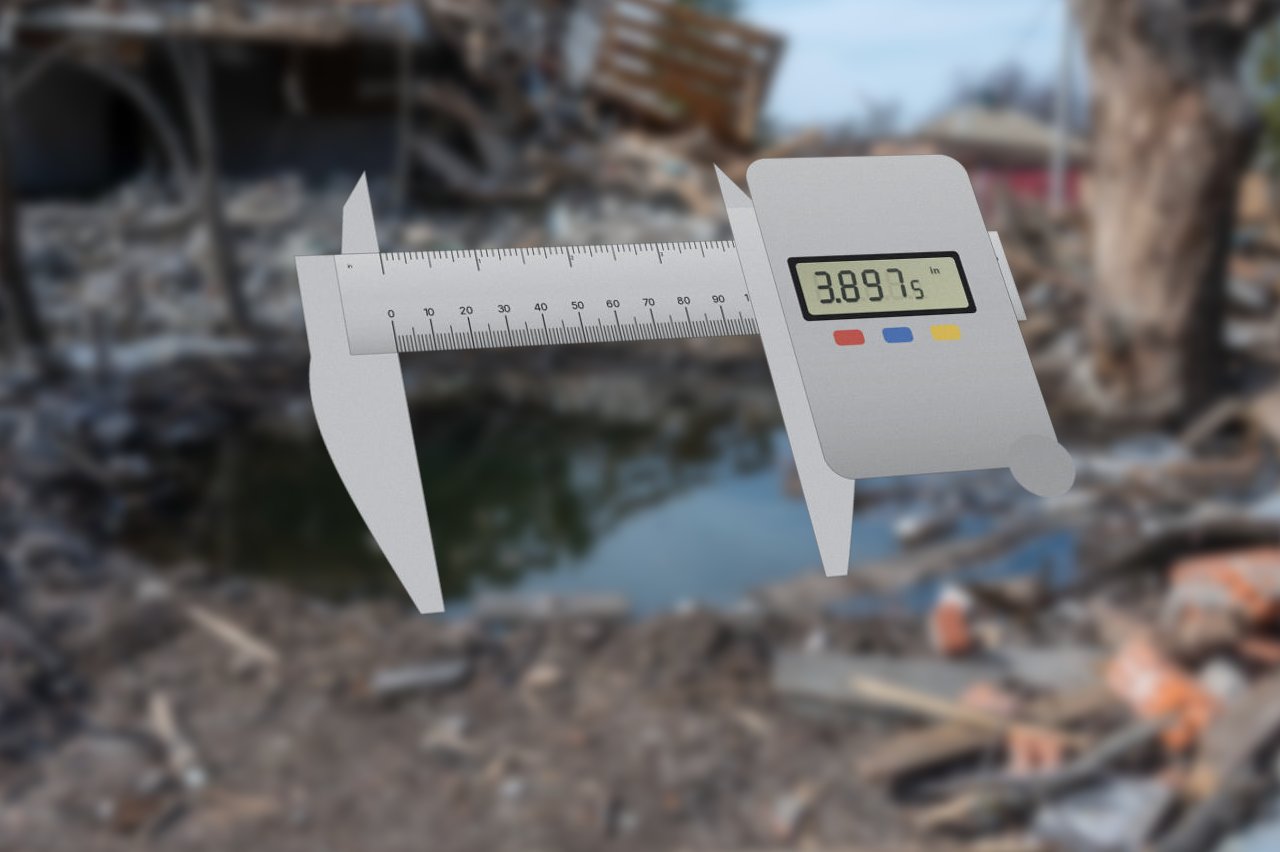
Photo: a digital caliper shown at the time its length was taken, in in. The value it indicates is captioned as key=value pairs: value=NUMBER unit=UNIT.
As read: value=3.8975 unit=in
